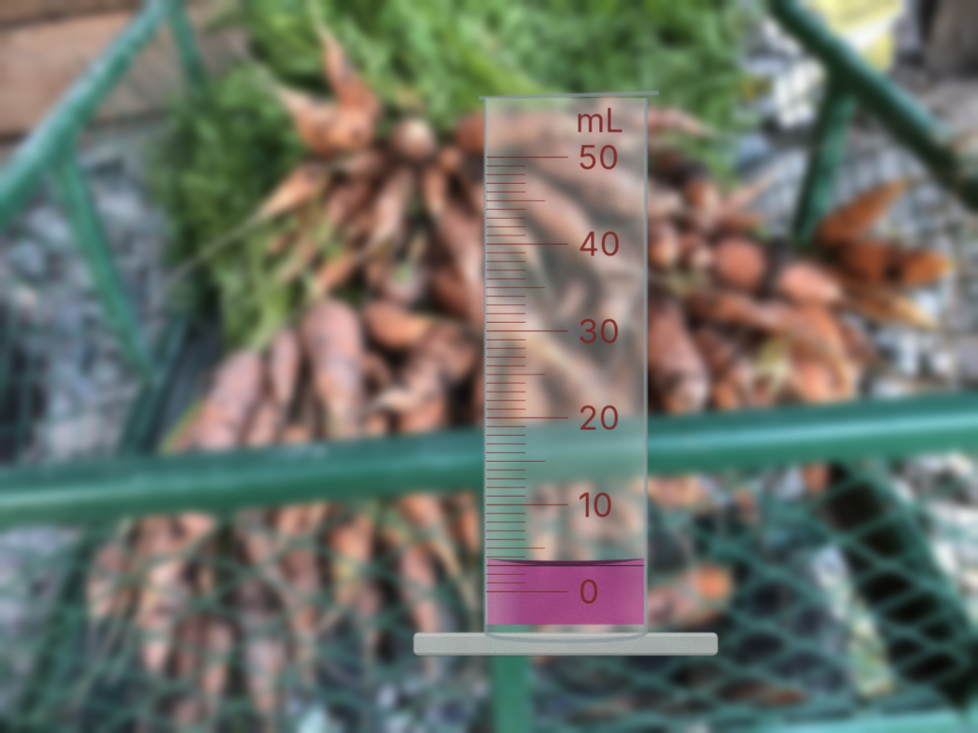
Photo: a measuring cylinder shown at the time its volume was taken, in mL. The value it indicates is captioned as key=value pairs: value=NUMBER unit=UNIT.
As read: value=3 unit=mL
